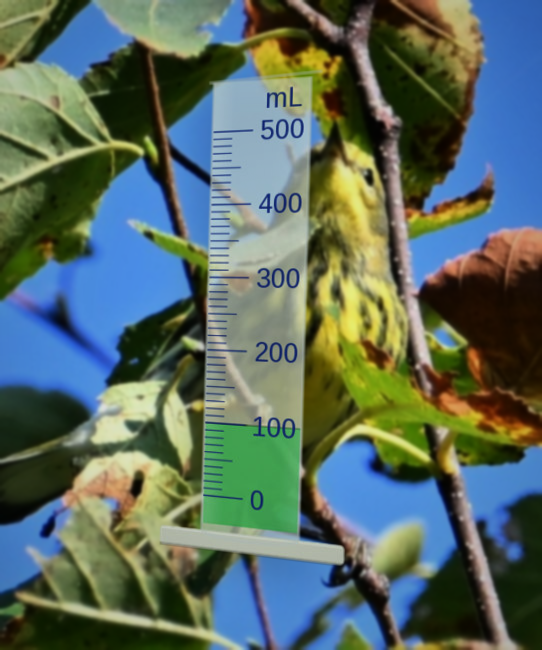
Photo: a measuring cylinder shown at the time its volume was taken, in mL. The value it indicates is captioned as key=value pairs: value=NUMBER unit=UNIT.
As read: value=100 unit=mL
